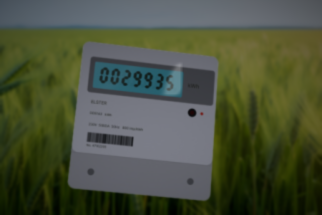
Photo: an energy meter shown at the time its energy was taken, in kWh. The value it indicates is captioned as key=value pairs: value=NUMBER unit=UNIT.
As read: value=29935 unit=kWh
